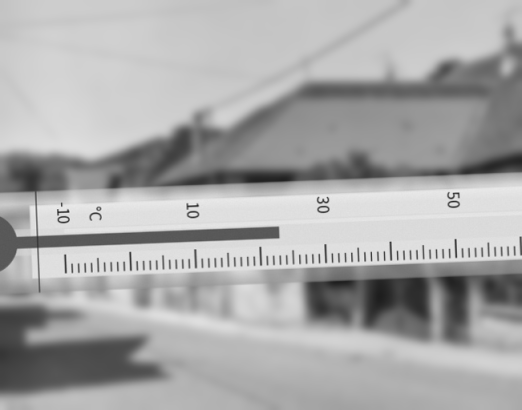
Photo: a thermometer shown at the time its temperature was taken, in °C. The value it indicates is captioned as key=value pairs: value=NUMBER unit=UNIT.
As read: value=23 unit=°C
